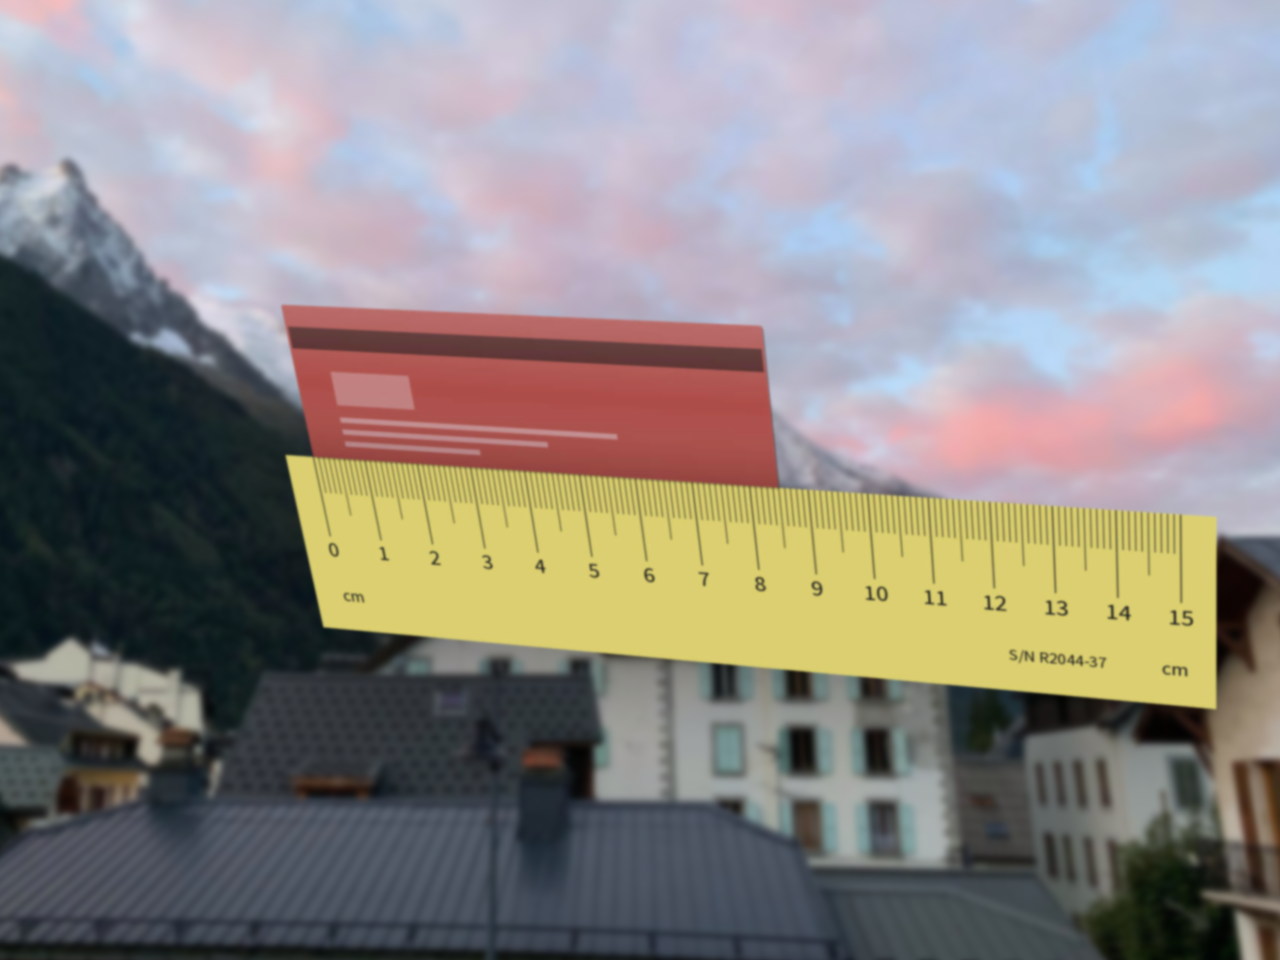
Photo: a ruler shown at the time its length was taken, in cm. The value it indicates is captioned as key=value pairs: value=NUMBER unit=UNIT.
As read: value=8.5 unit=cm
